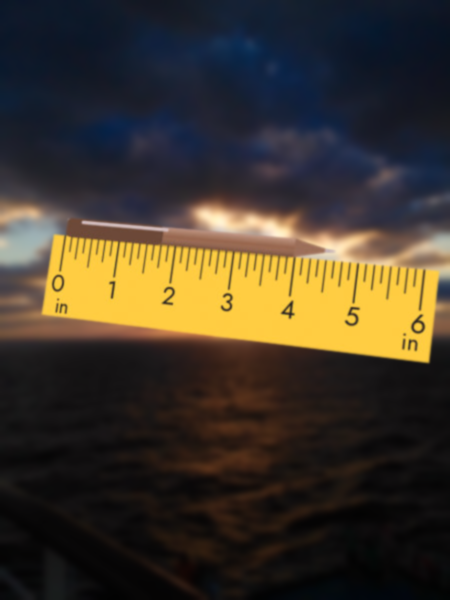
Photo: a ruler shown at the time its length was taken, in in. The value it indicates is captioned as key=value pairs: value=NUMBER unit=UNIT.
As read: value=4.625 unit=in
